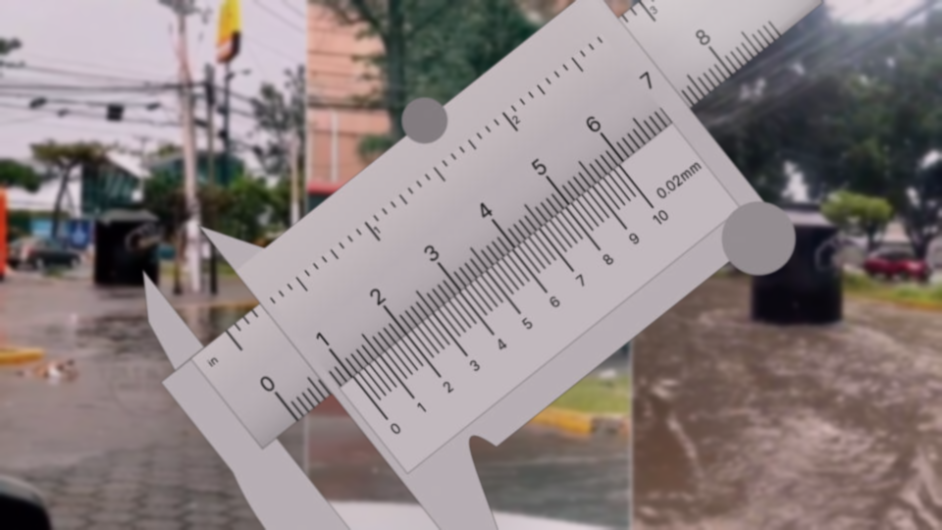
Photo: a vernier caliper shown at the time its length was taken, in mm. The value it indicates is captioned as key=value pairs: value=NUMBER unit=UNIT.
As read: value=10.2 unit=mm
